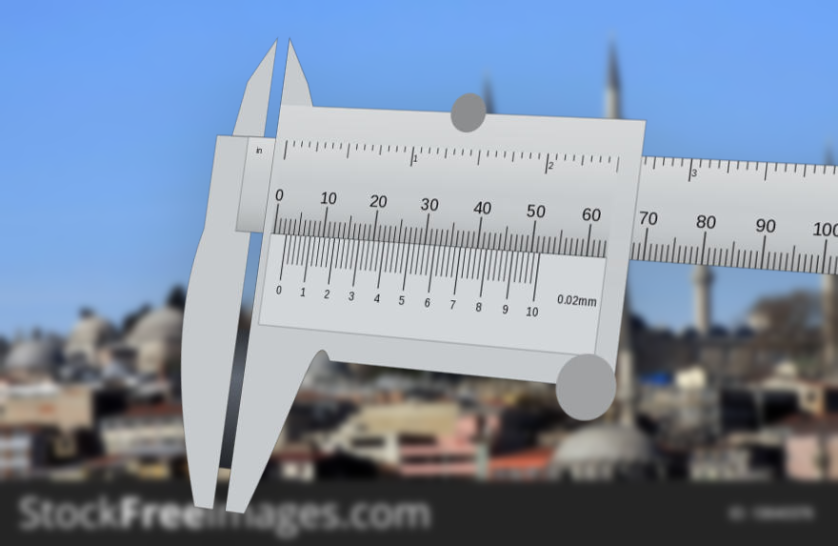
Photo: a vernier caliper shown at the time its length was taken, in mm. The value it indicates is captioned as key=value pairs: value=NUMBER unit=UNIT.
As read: value=2.5 unit=mm
